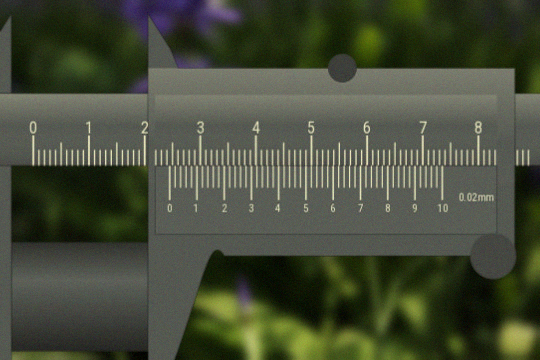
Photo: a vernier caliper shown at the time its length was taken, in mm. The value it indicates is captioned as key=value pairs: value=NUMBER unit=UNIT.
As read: value=24.5 unit=mm
